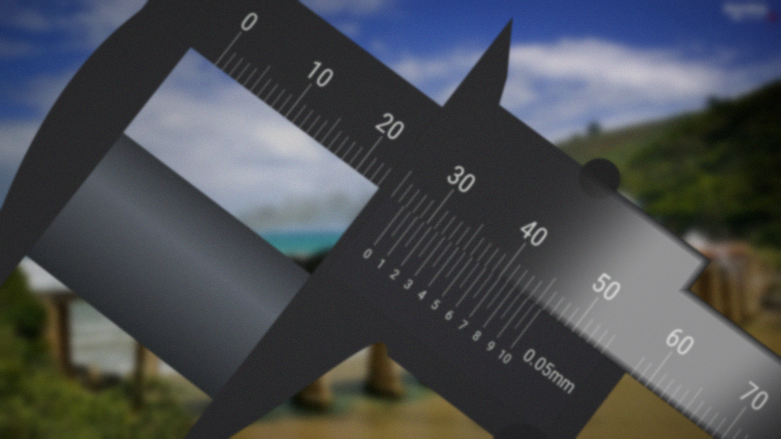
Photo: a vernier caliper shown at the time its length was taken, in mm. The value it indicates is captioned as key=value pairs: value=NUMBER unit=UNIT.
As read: value=26.8 unit=mm
